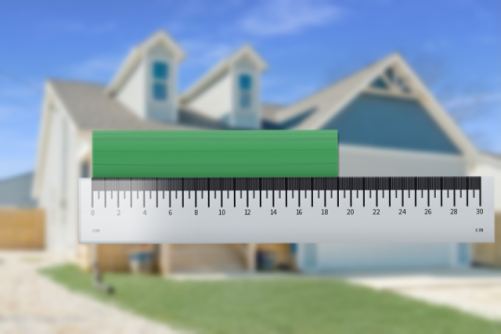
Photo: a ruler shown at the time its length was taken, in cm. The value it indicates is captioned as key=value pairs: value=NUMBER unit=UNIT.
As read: value=19 unit=cm
